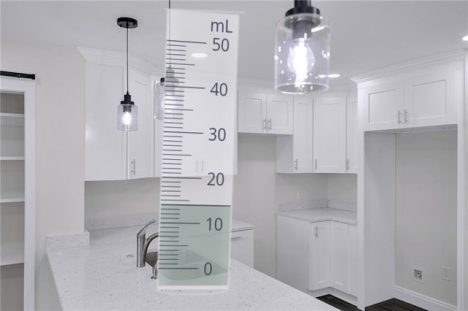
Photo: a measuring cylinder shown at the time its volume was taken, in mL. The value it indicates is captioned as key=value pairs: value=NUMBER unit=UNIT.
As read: value=14 unit=mL
